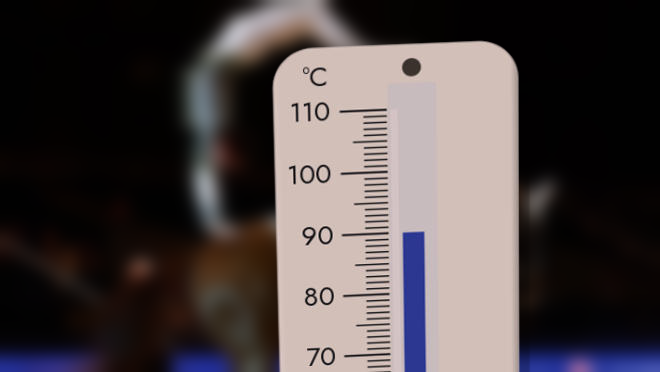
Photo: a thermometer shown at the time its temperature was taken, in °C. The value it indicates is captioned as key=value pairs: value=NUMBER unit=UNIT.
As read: value=90 unit=°C
